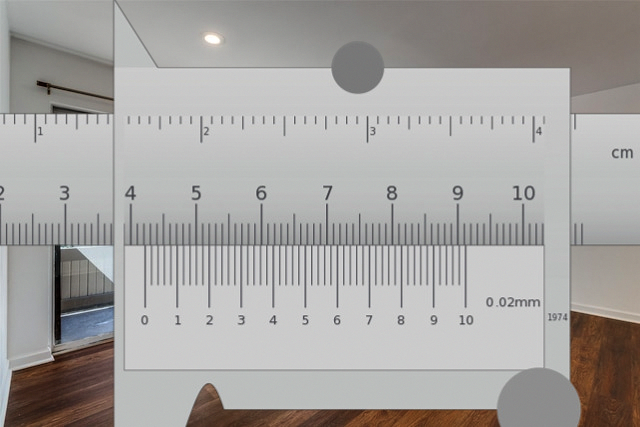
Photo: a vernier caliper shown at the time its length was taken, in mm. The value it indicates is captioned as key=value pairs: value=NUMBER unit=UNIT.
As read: value=42.2 unit=mm
